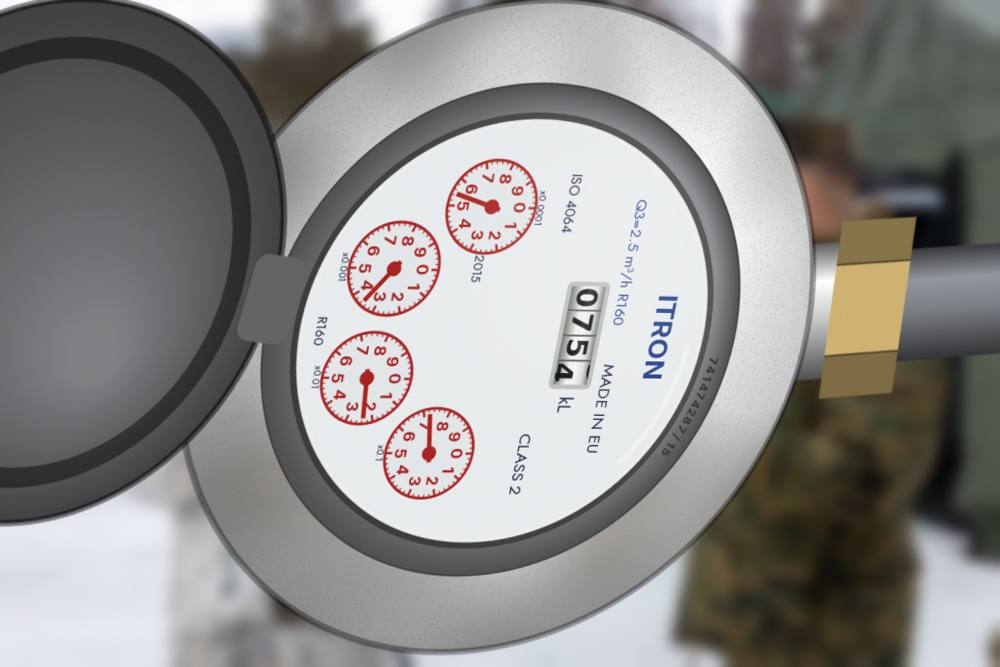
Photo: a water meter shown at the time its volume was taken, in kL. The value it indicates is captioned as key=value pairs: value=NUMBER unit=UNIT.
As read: value=753.7235 unit=kL
